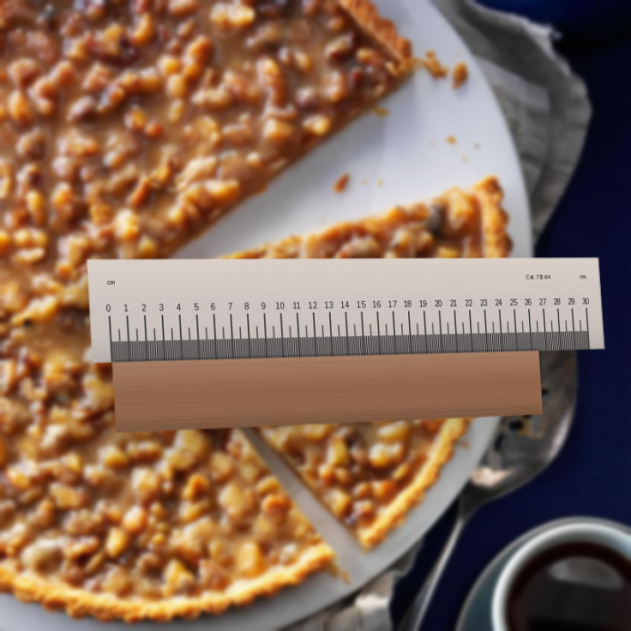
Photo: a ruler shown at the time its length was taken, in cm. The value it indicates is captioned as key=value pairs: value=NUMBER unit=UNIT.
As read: value=26.5 unit=cm
